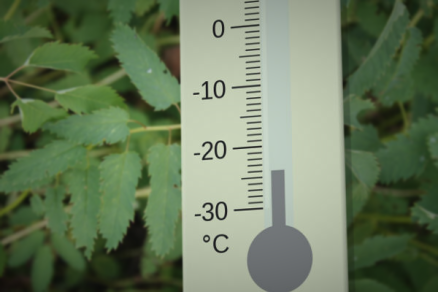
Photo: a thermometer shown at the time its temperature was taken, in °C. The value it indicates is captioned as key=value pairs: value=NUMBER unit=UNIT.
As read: value=-24 unit=°C
